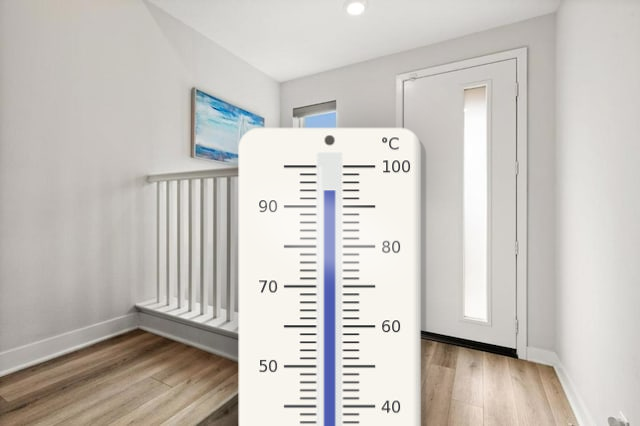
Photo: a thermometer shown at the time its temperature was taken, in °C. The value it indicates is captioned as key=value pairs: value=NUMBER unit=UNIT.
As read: value=94 unit=°C
